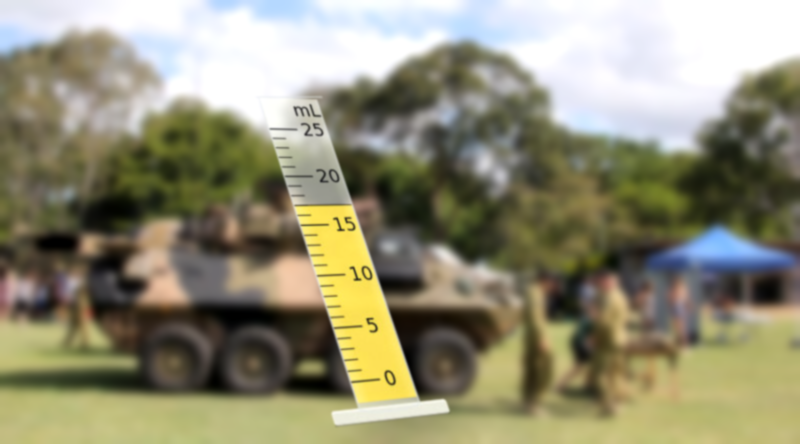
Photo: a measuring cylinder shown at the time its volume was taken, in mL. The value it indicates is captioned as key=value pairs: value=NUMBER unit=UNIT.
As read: value=17 unit=mL
